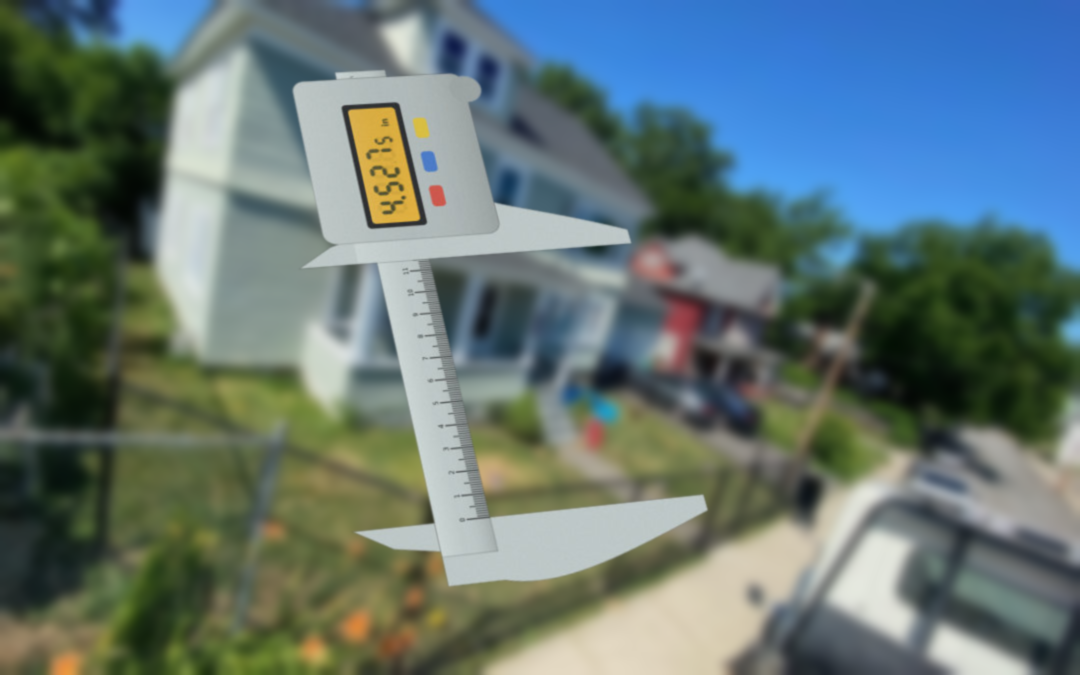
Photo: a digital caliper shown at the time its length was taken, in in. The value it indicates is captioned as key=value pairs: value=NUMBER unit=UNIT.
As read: value=4.5275 unit=in
